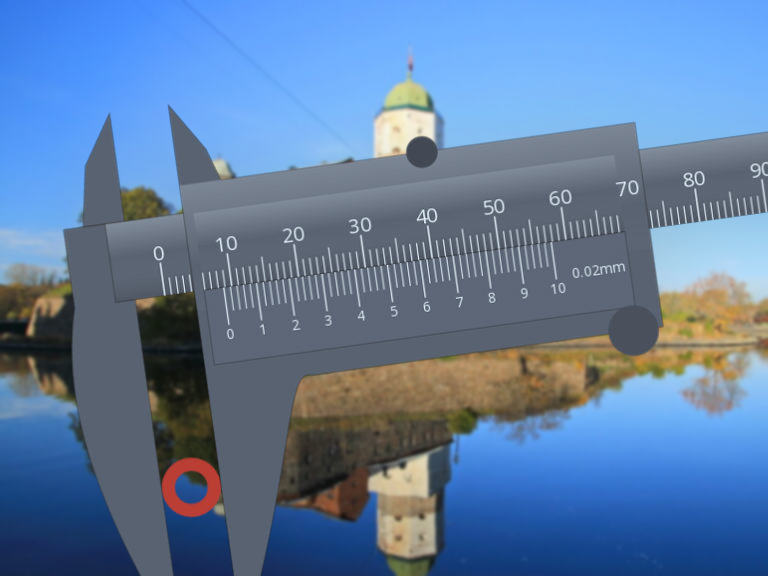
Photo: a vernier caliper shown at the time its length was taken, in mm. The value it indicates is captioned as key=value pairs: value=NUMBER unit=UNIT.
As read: value=8.8 unit=mm
